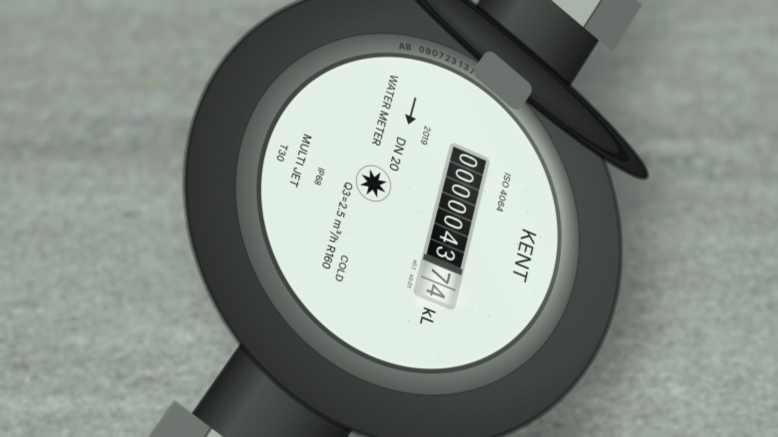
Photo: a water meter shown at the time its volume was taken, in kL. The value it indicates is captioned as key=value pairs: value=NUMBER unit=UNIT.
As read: value=43.74 unit=kL
